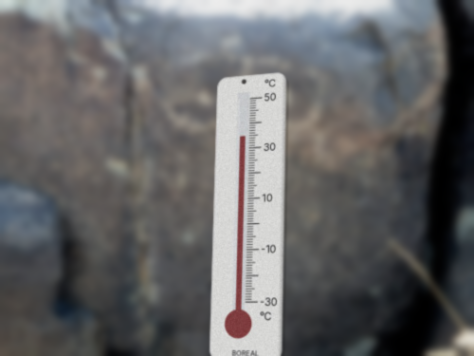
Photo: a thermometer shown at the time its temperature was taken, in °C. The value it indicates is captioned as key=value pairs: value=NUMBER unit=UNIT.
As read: value=35 unit=°C
